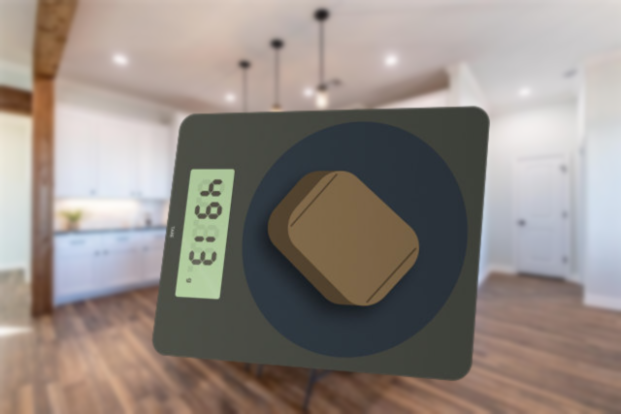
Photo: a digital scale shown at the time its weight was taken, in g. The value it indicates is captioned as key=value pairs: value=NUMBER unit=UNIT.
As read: value=4913 unit=g
